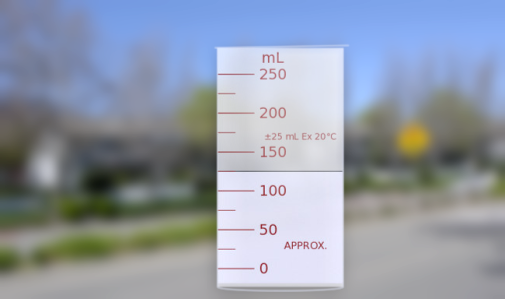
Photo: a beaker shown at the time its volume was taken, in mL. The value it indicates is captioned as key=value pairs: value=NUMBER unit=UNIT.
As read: value=125 unit=mL
